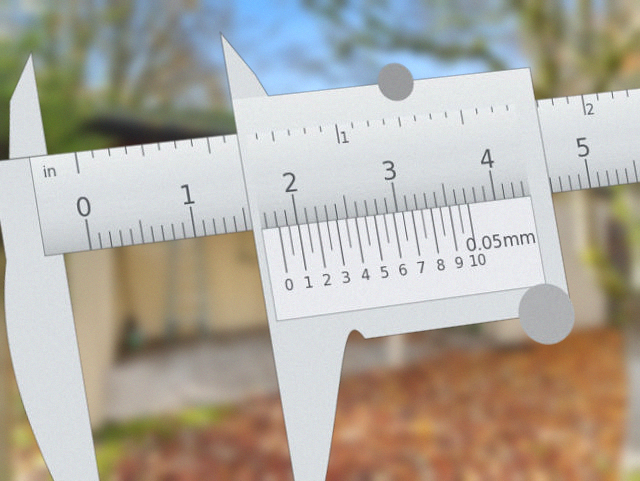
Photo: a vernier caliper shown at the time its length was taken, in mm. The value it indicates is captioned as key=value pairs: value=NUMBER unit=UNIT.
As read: value=18.2 unit=mm
